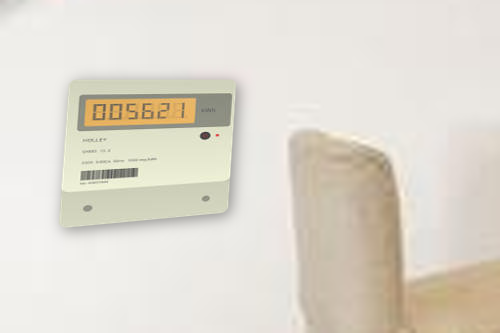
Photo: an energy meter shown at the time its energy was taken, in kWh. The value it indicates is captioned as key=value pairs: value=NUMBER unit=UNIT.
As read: value=5621 unit=kWh
